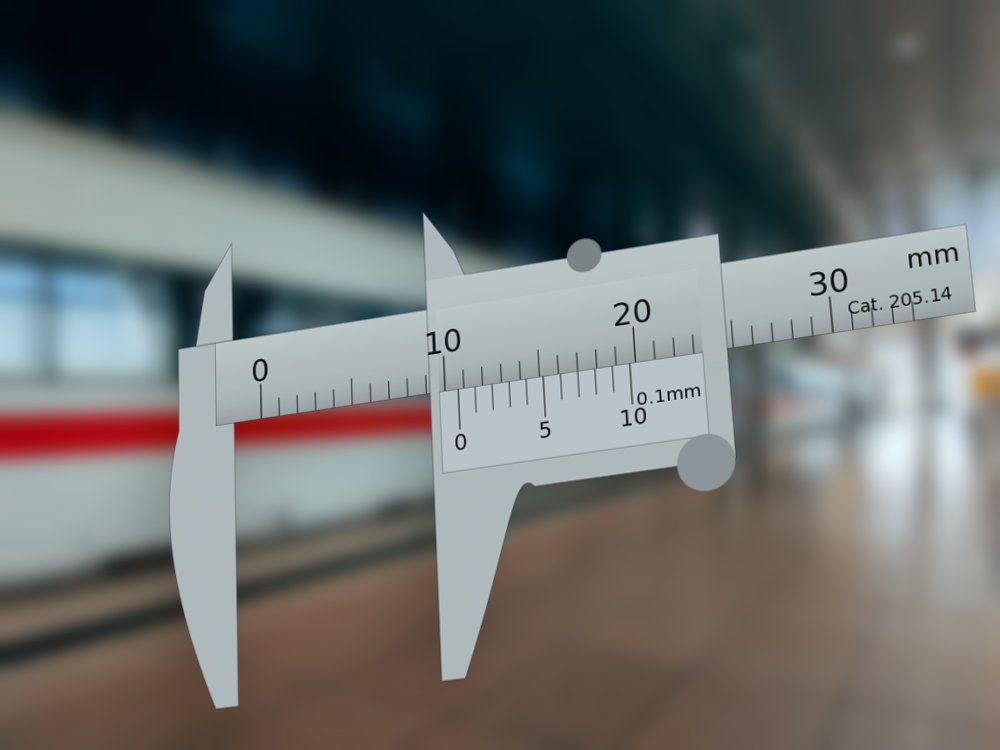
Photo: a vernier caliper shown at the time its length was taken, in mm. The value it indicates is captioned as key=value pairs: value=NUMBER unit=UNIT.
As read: value=10.7 unit=mm
